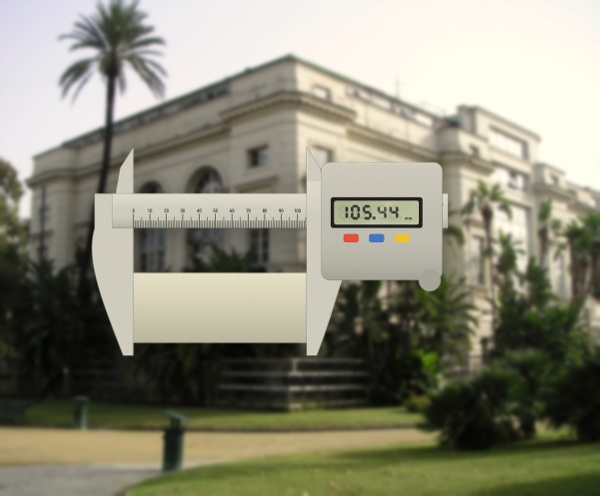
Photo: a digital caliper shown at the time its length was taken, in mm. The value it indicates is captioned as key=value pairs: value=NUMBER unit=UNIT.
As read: value=105.44 unit=mm
